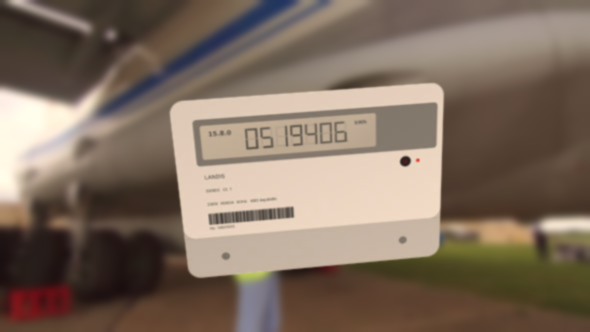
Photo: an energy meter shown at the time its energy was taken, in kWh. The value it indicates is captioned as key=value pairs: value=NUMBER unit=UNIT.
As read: value=519406 unit=kWh
